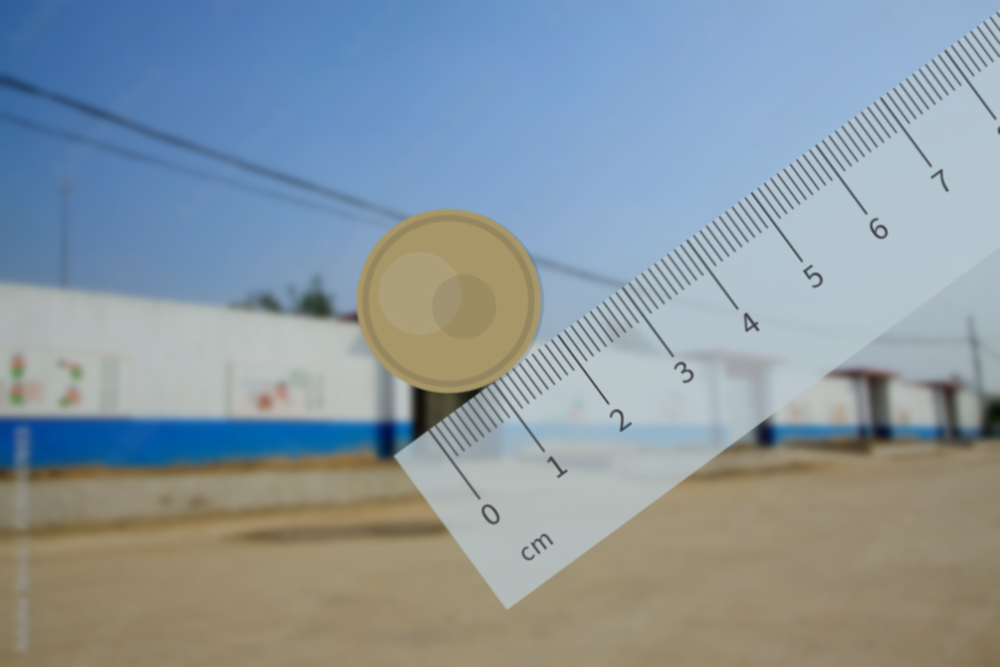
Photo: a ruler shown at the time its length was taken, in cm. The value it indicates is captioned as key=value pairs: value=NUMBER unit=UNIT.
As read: value=2.3 unit=cm
